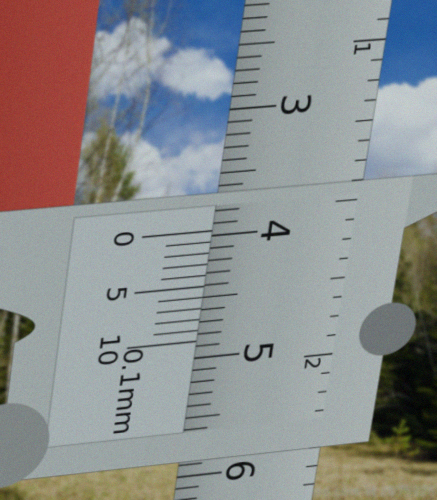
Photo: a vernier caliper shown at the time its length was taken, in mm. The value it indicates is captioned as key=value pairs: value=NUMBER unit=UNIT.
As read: value=39.6 unit=mm
